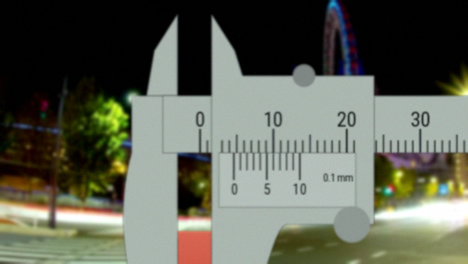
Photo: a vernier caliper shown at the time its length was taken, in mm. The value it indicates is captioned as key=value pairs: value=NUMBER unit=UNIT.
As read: value=4.6 unit=mm
